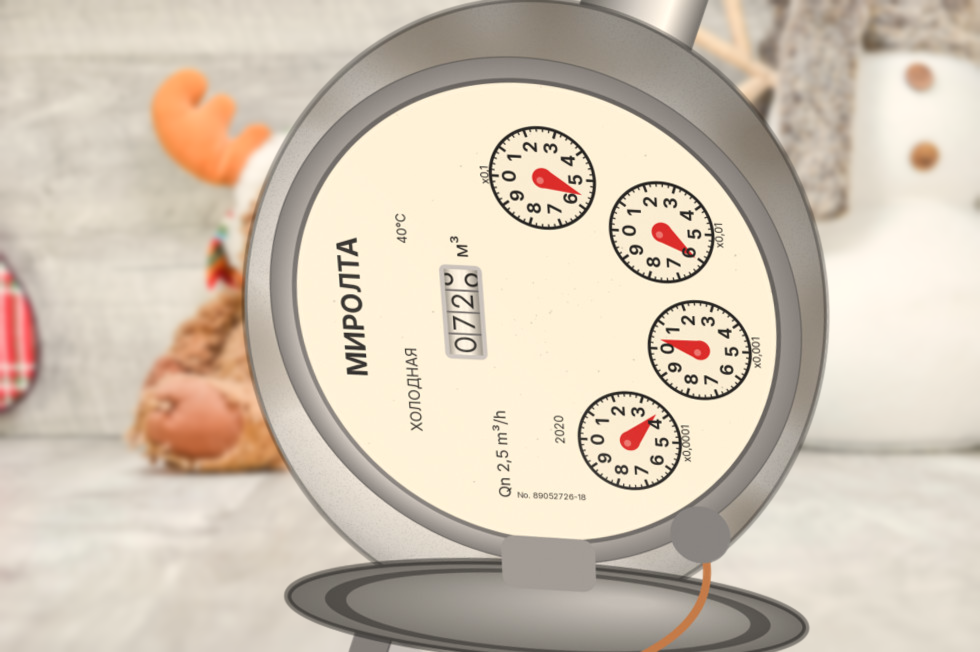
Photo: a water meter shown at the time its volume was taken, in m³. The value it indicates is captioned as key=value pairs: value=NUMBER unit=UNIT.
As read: value=728.5603 unit=m³
